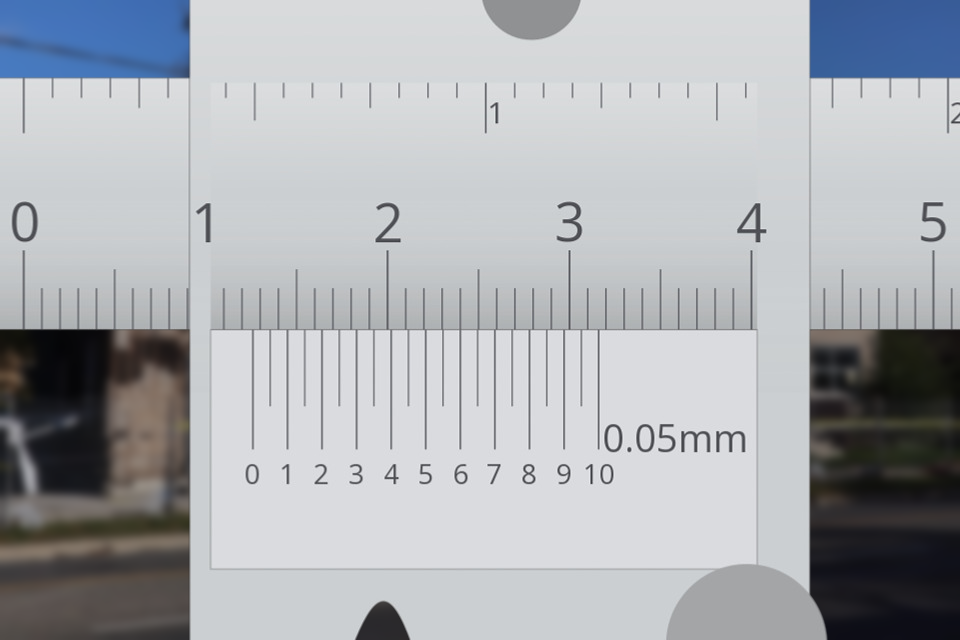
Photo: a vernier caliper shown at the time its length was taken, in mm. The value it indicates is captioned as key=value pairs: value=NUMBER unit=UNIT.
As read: value=12.6 unit=mm
